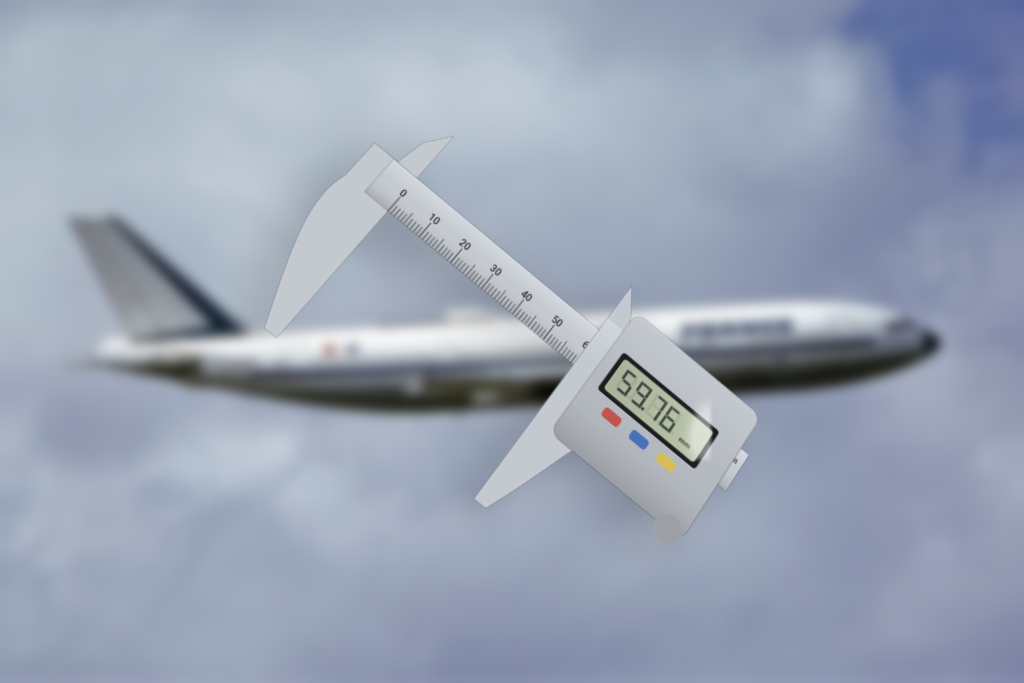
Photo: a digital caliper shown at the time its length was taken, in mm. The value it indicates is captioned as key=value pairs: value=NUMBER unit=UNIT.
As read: value=59.76 unit=mm
